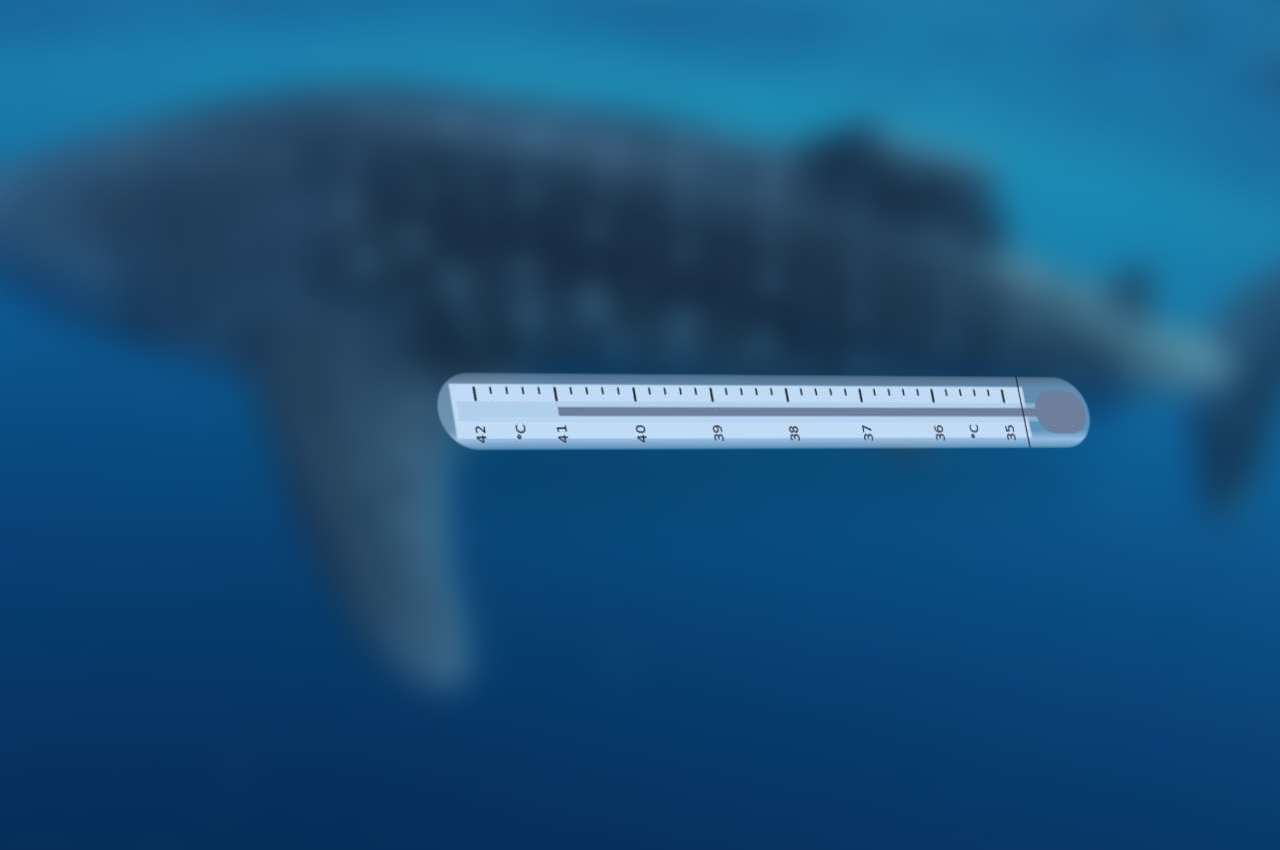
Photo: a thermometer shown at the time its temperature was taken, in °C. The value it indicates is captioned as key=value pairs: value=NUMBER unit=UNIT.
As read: value=41 unit=°C
